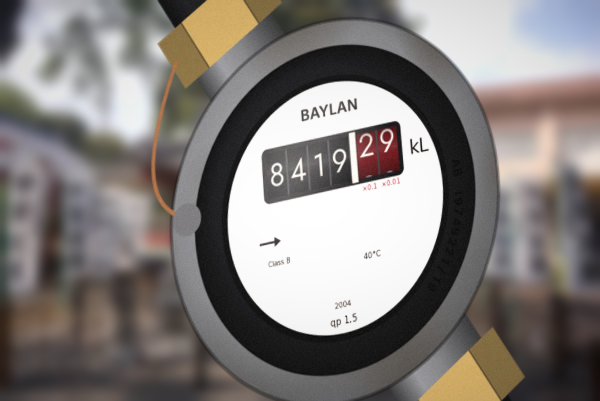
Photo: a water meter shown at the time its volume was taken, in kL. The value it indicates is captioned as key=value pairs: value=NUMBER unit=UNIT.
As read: value=8419.29 unit=kL
